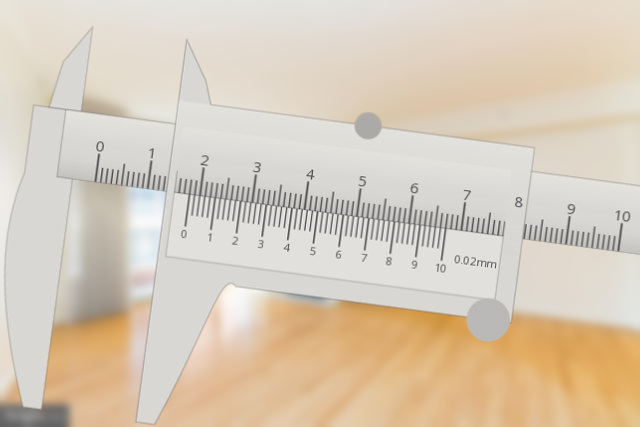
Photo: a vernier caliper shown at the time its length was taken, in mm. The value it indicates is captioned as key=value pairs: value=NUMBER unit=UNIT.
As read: value=18.0 unit=mm
